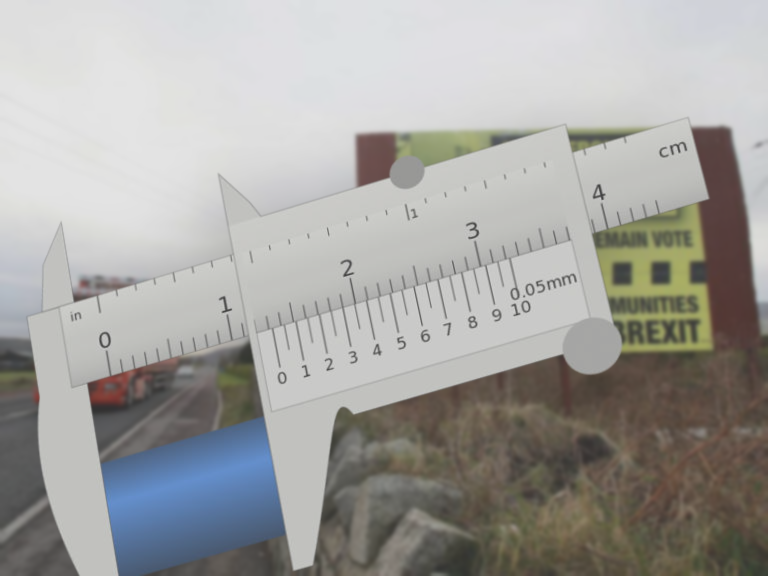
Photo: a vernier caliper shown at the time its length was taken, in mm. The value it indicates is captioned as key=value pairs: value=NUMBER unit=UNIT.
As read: value=13.3 unit=mm
